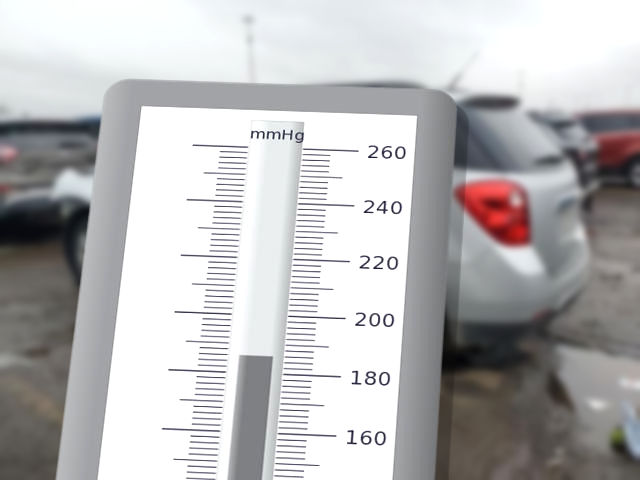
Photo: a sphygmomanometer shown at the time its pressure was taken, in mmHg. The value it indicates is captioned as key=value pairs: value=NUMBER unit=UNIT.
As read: value=186 unit=mmHg
